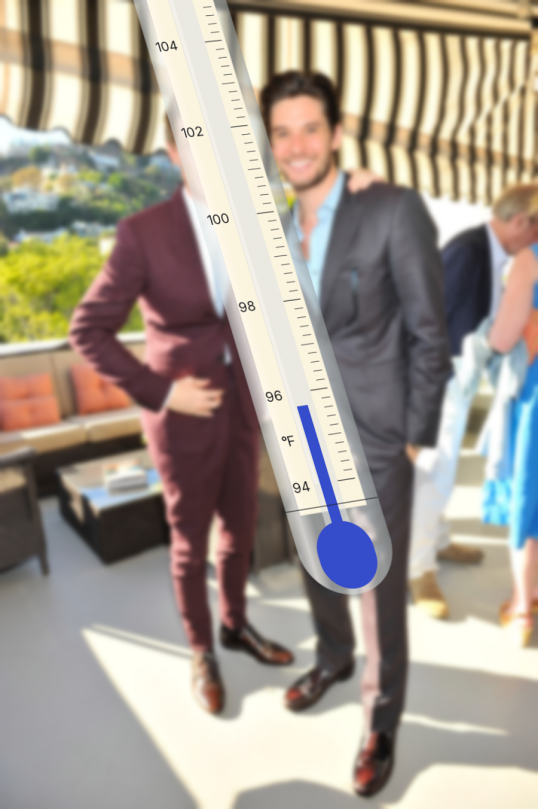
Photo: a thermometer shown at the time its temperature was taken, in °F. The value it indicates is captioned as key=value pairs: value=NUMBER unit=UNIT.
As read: value=95.7 unit=°F
